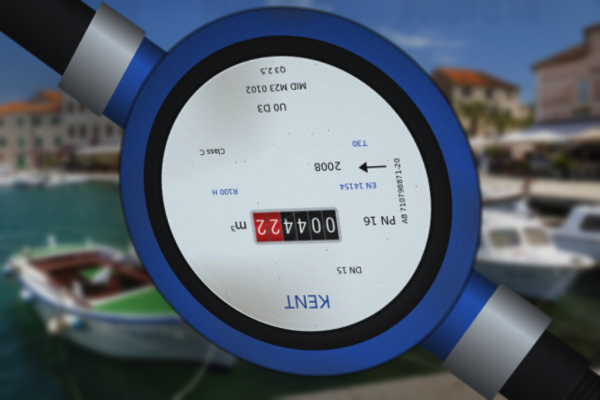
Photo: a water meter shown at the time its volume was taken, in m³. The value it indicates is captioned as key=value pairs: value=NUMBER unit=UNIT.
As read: value=44.22 unit=m³
